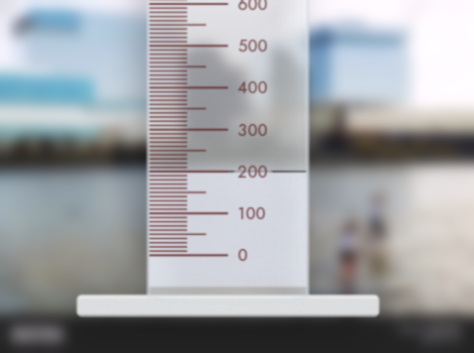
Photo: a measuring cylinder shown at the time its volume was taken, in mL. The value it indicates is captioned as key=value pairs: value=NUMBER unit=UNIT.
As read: value=200 unit=mL
